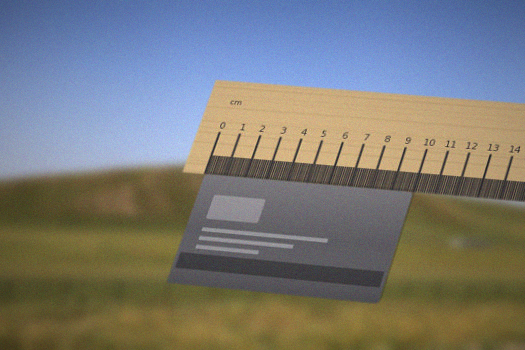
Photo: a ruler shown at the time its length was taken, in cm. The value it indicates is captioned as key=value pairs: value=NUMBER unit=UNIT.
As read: value=10 unit=cm
